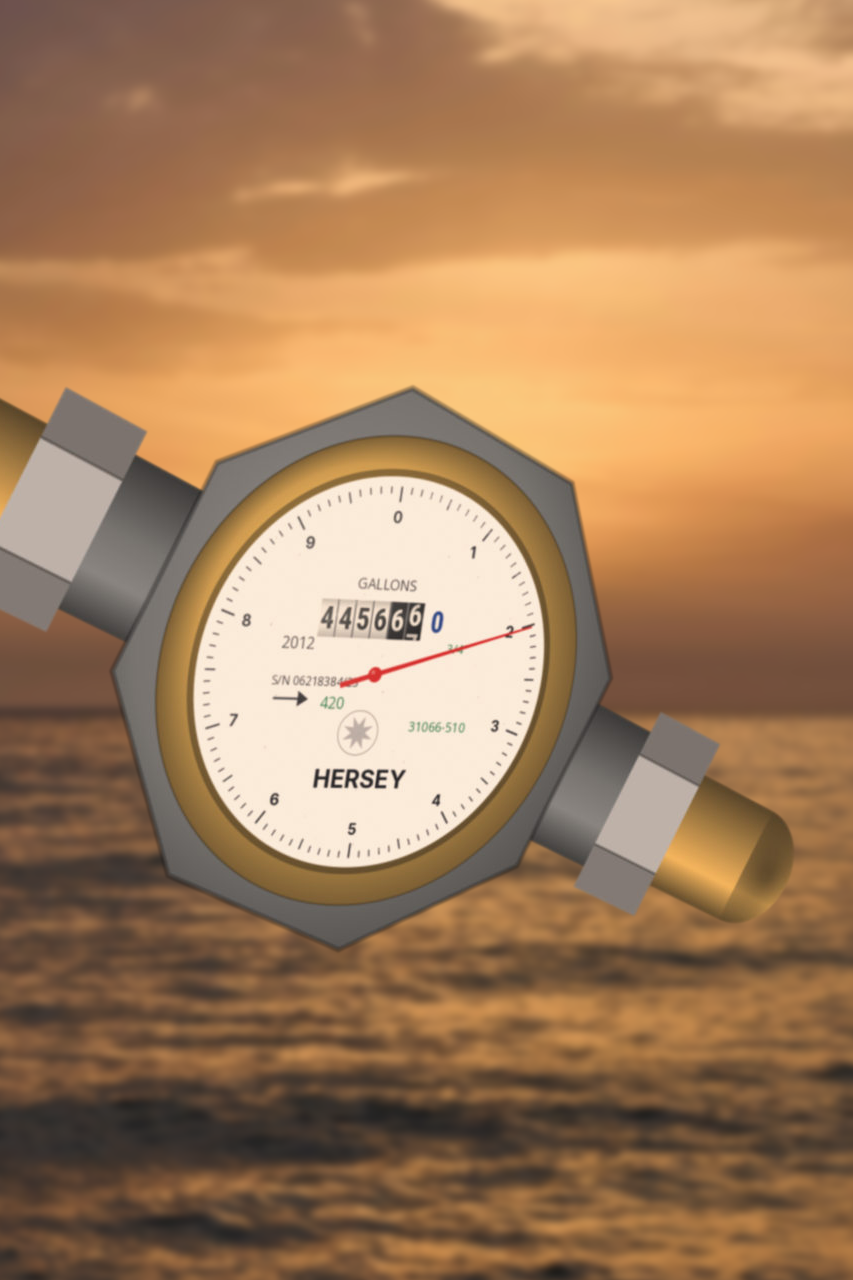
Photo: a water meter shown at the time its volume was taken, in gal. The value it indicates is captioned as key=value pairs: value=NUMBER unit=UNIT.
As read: value=4456662.0 unit=gal
